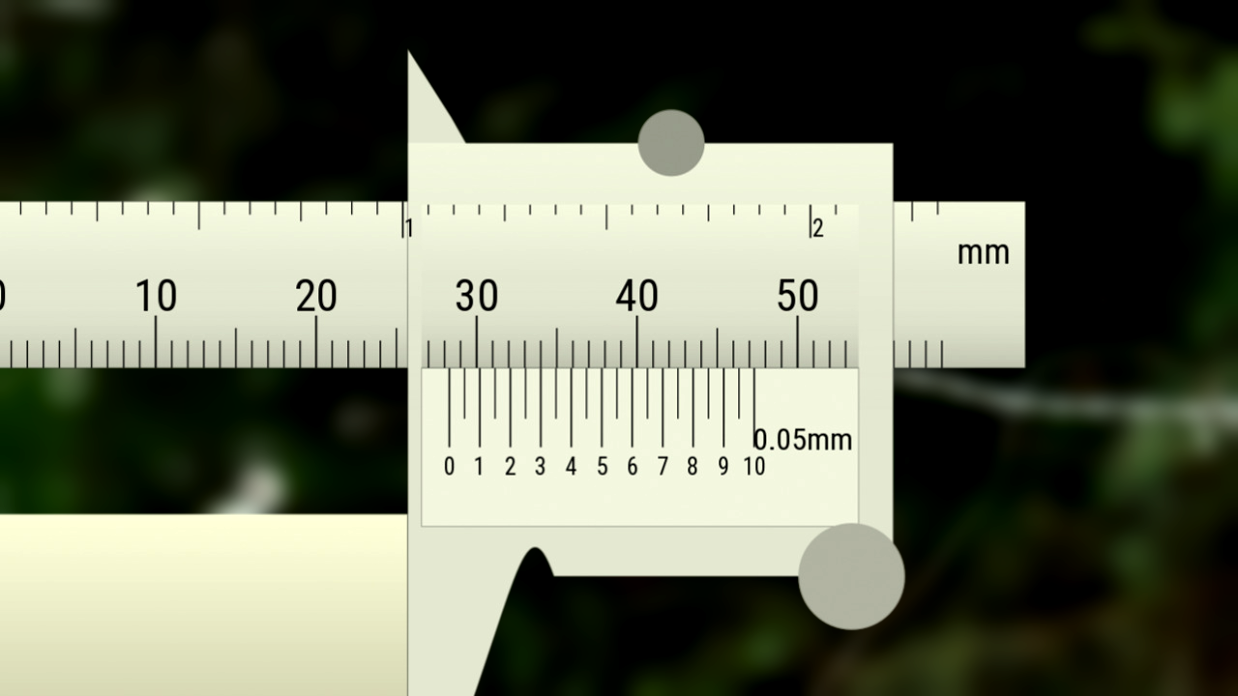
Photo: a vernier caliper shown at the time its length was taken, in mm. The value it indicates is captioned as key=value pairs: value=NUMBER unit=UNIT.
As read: value=28.3 unit=mm
